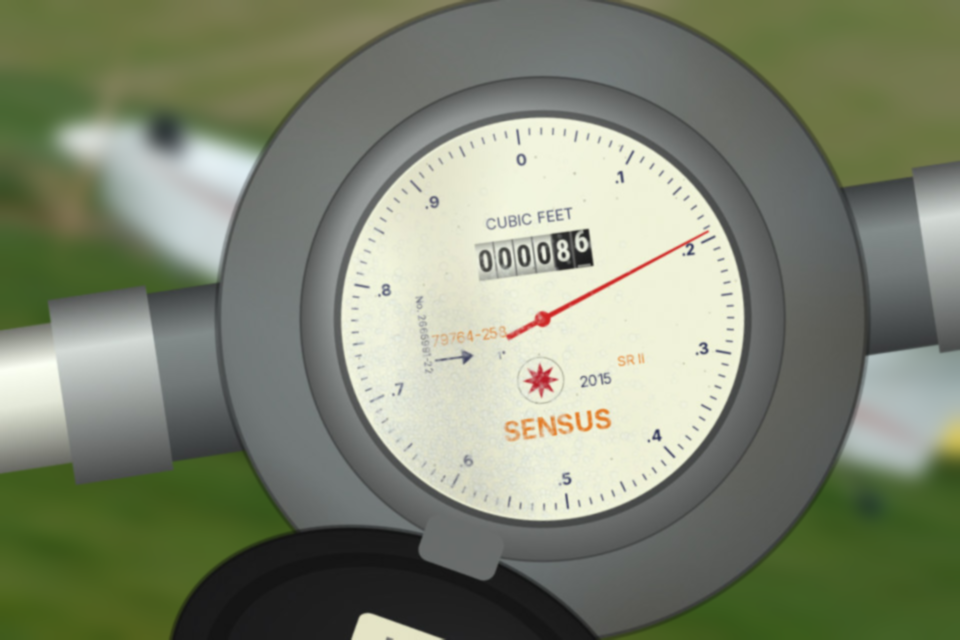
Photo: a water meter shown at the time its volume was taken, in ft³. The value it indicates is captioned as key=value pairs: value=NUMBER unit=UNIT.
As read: value=86.19 unit=ft³
